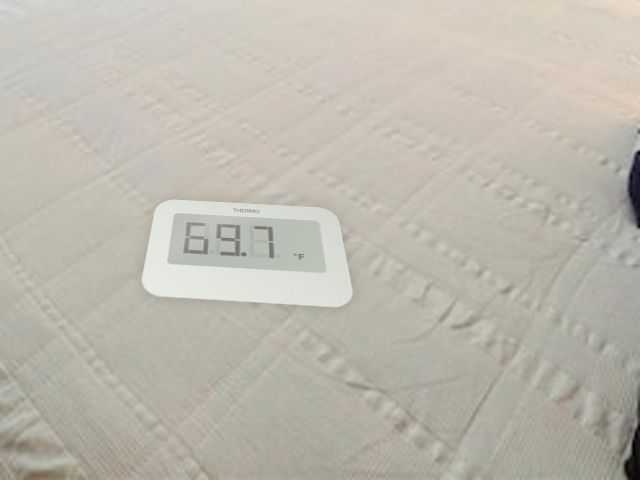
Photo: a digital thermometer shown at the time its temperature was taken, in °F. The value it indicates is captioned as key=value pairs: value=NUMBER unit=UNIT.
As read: value=69.7 unit=°F
